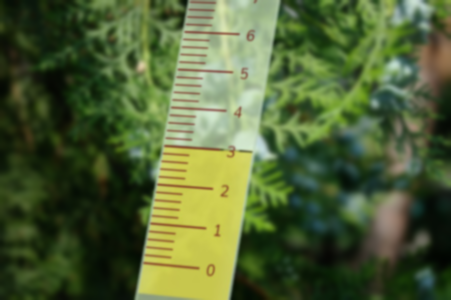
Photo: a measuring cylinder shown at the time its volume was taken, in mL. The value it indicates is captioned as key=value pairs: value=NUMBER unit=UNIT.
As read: value=3 unit=mL
